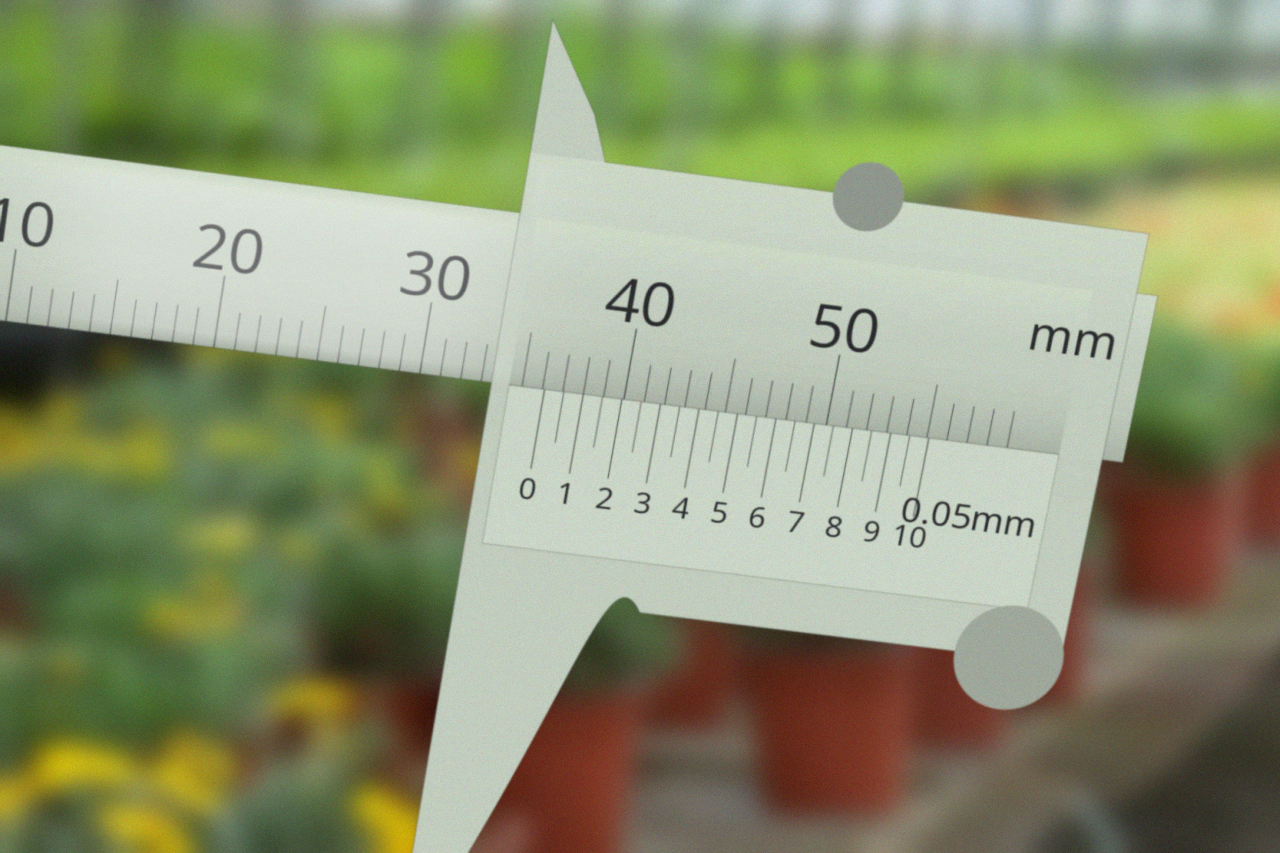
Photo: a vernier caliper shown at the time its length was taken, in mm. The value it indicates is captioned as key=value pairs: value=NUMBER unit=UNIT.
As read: value=36.1 unit=mm
